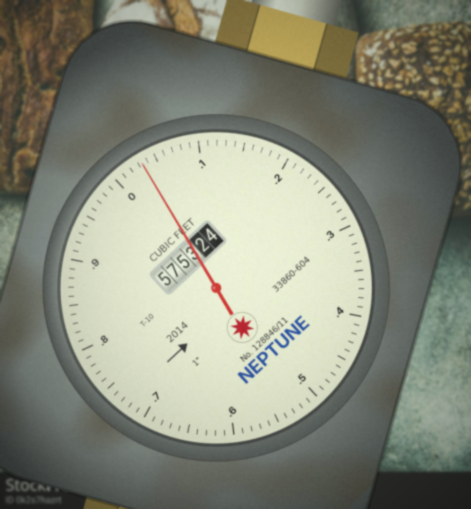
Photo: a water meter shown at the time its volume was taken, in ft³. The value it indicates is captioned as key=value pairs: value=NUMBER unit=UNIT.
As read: value=575324.03 unit=ft³
